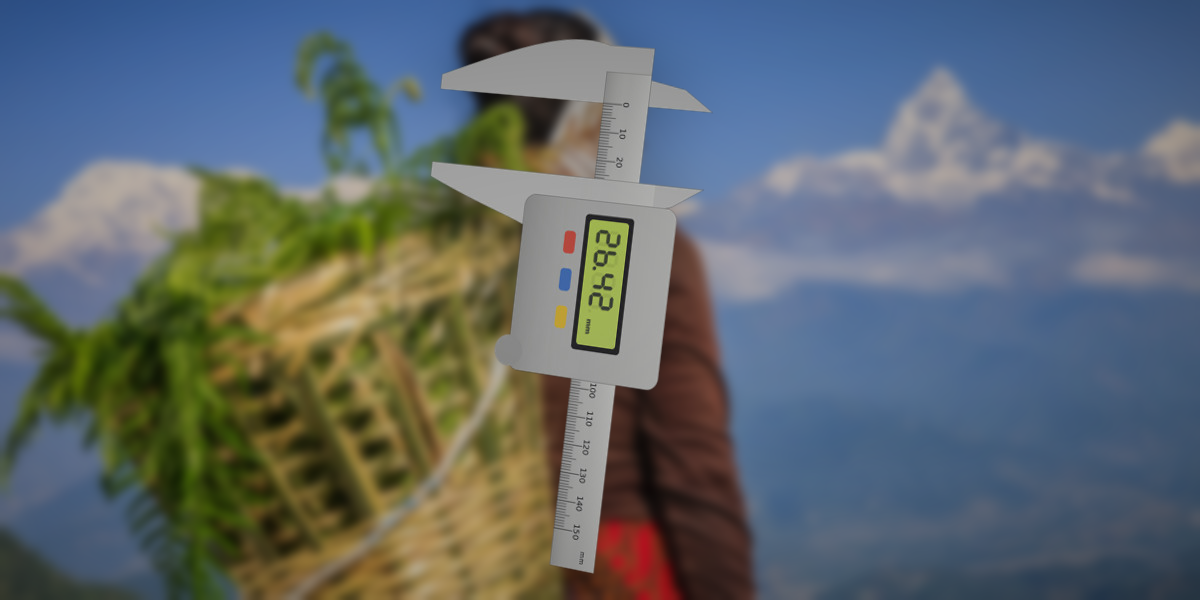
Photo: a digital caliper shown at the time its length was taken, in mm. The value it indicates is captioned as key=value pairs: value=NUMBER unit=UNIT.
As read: value=26.42 unit=mm
